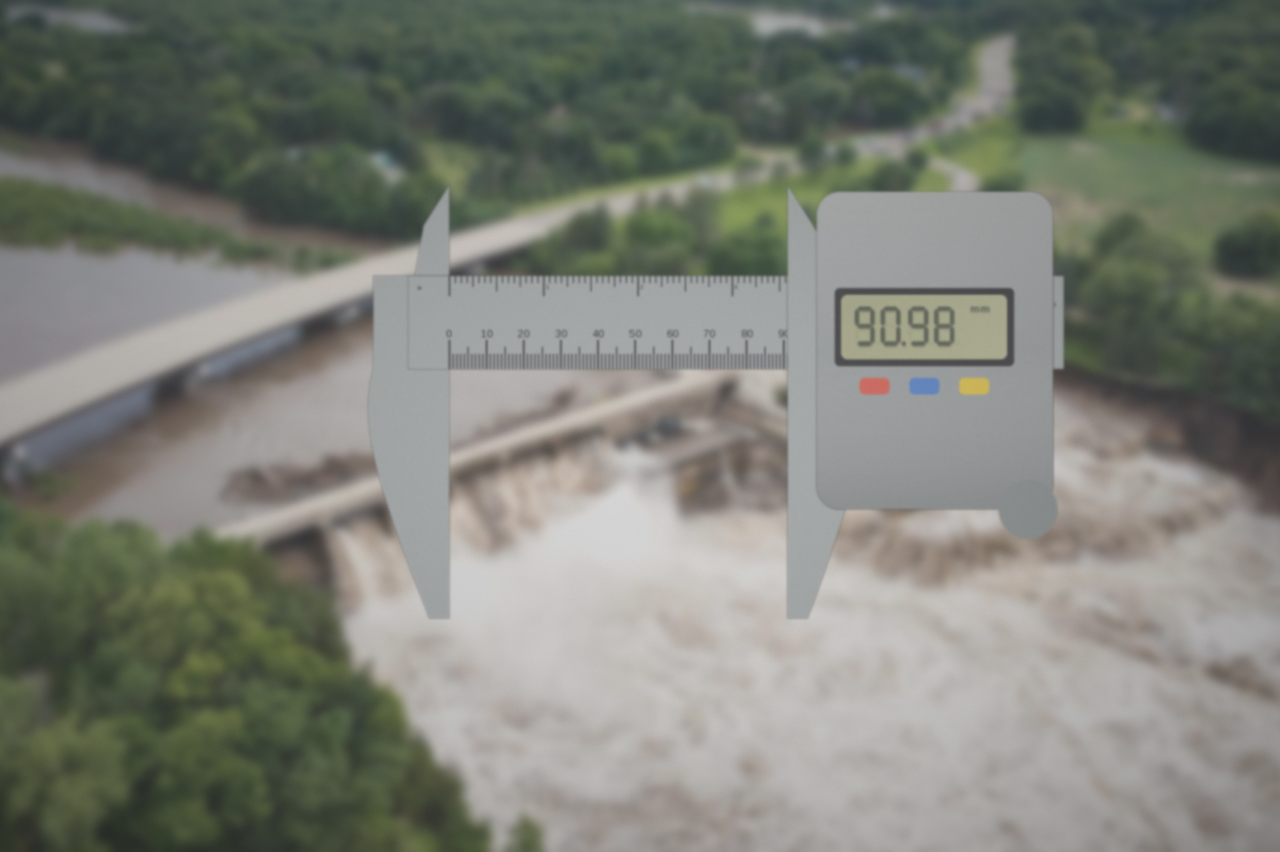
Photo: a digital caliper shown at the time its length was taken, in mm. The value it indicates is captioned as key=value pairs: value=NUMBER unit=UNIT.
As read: value=90.98 unit=mm
